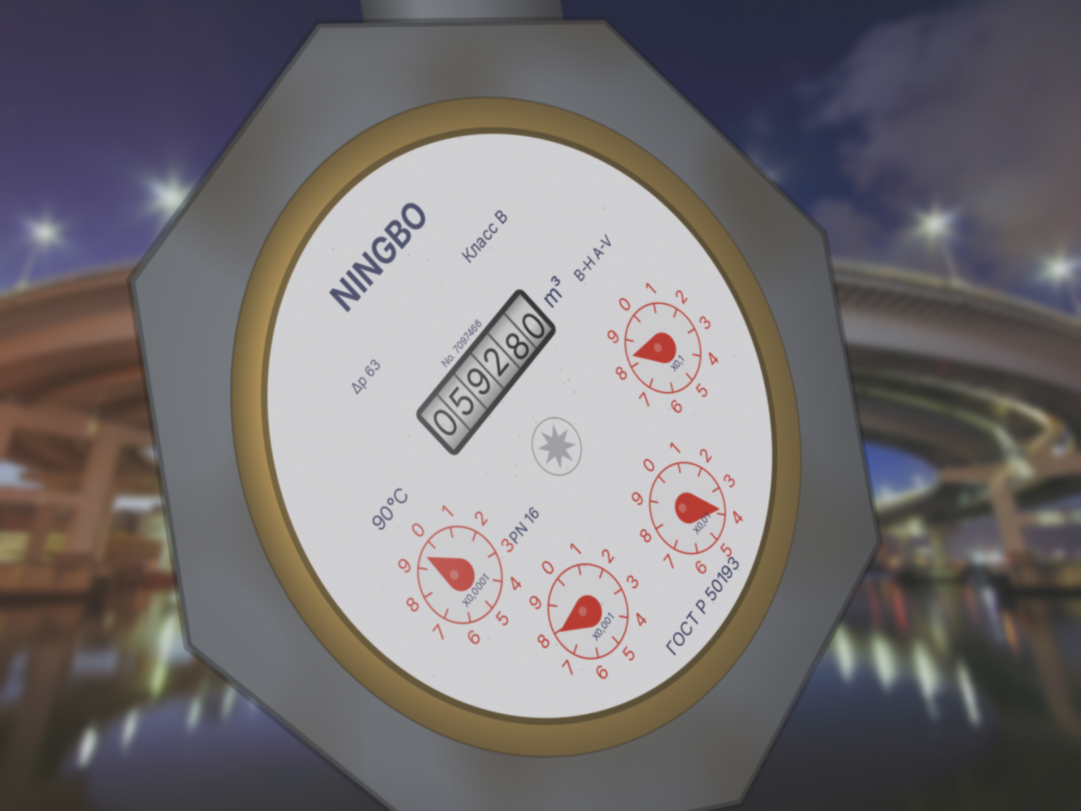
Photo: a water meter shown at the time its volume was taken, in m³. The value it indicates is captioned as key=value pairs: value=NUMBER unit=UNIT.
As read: value=59279.8379 unit=m³
